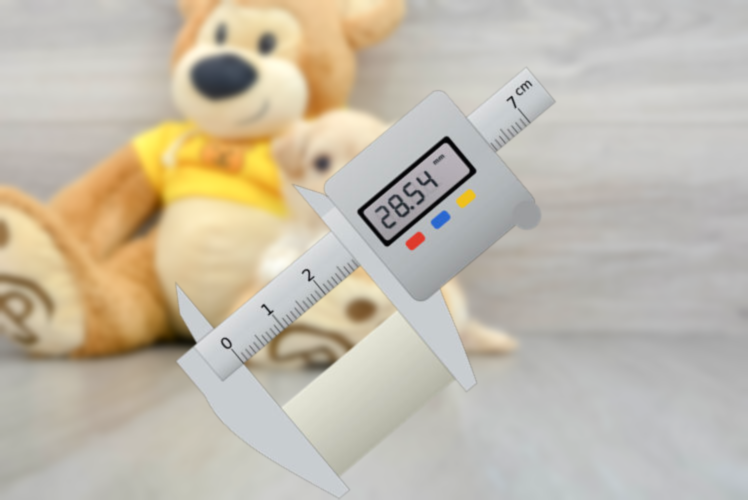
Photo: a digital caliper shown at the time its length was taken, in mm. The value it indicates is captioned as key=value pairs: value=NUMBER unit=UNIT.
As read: value=28.54 unit=mm
